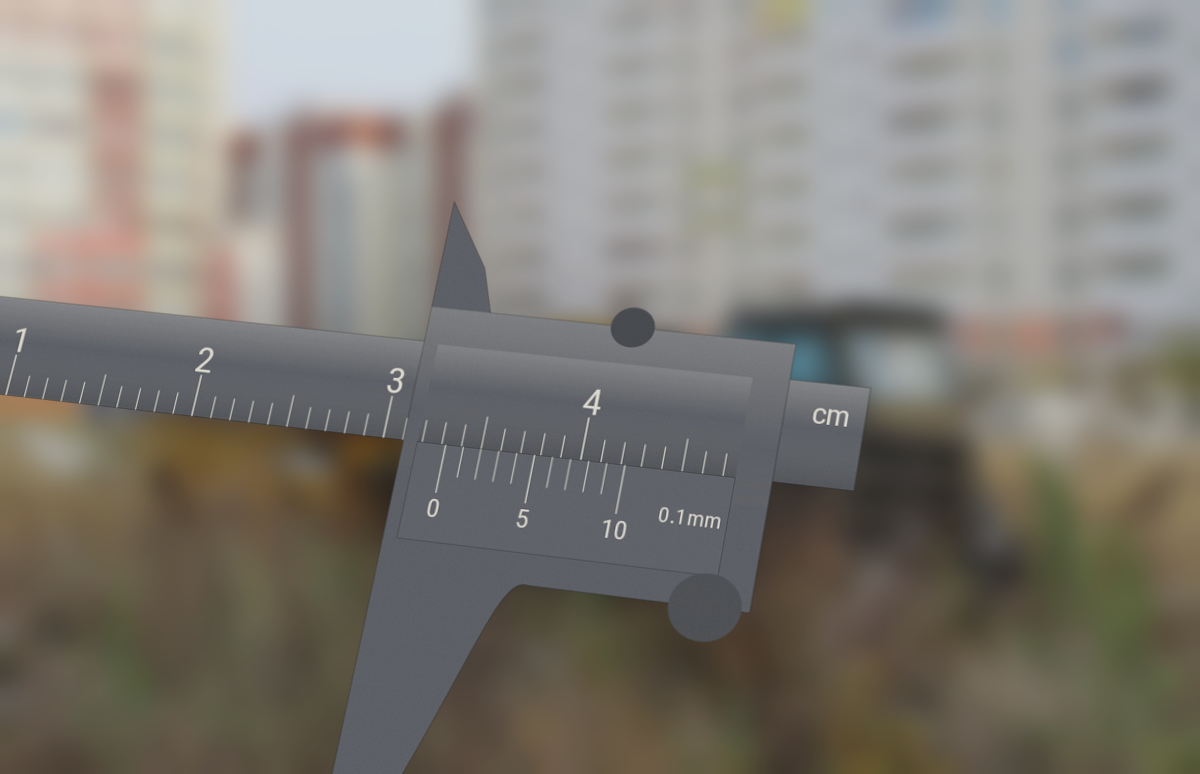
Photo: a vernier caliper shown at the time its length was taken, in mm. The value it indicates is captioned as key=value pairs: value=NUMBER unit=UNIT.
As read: value=33.2 unit=mm
